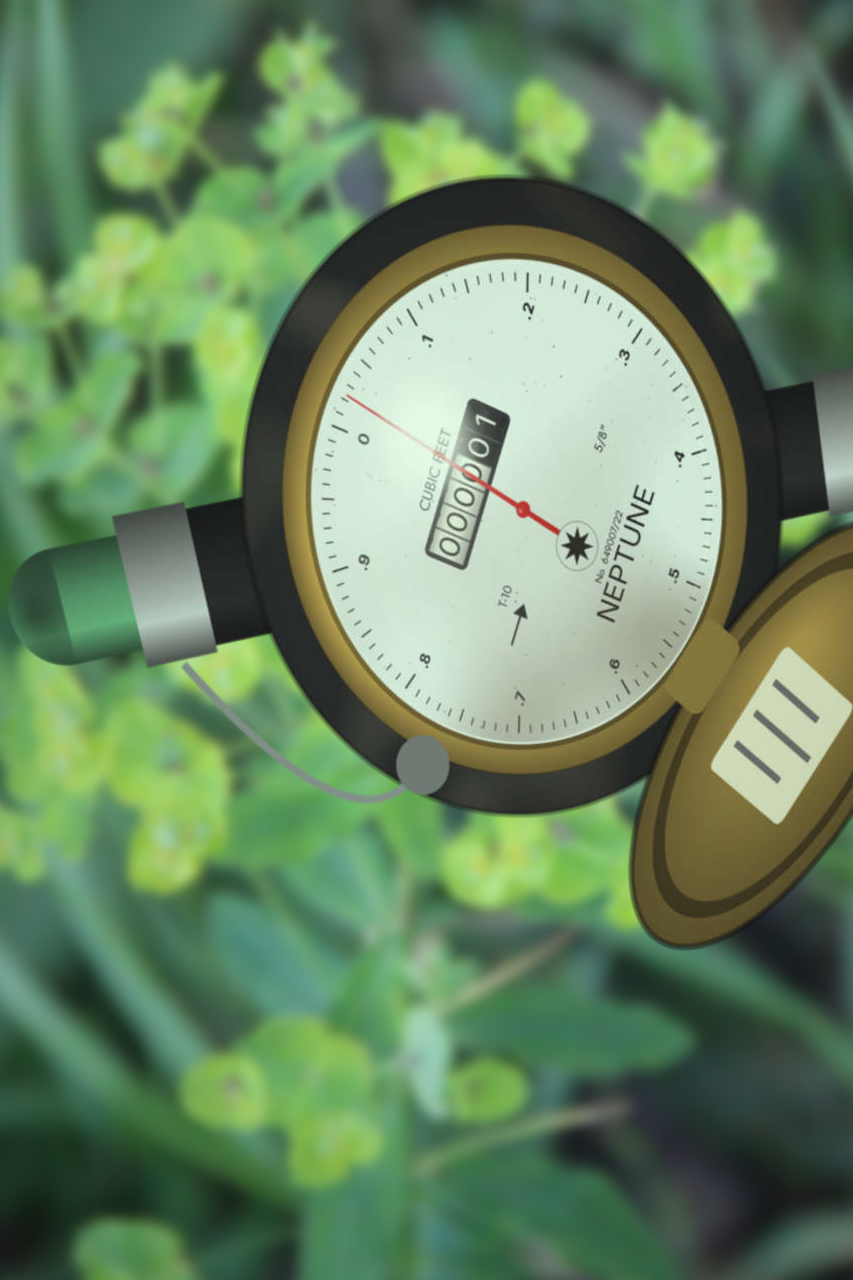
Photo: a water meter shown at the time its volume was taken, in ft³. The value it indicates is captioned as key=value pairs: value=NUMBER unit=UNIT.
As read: value=1.02 unit=ft³
